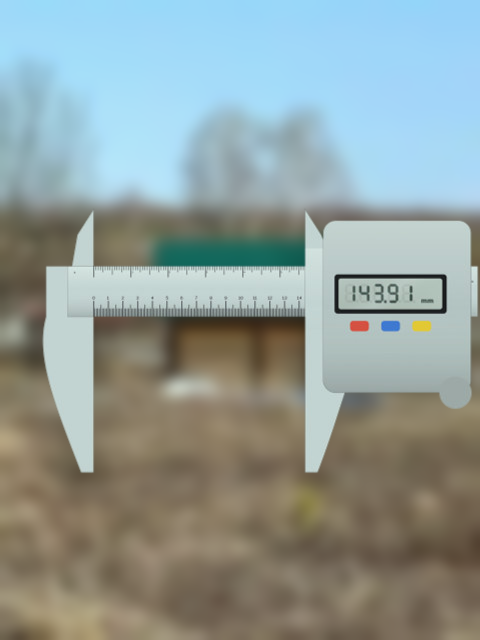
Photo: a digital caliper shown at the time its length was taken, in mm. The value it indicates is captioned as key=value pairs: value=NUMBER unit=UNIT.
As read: value=143.91 unit=mm
